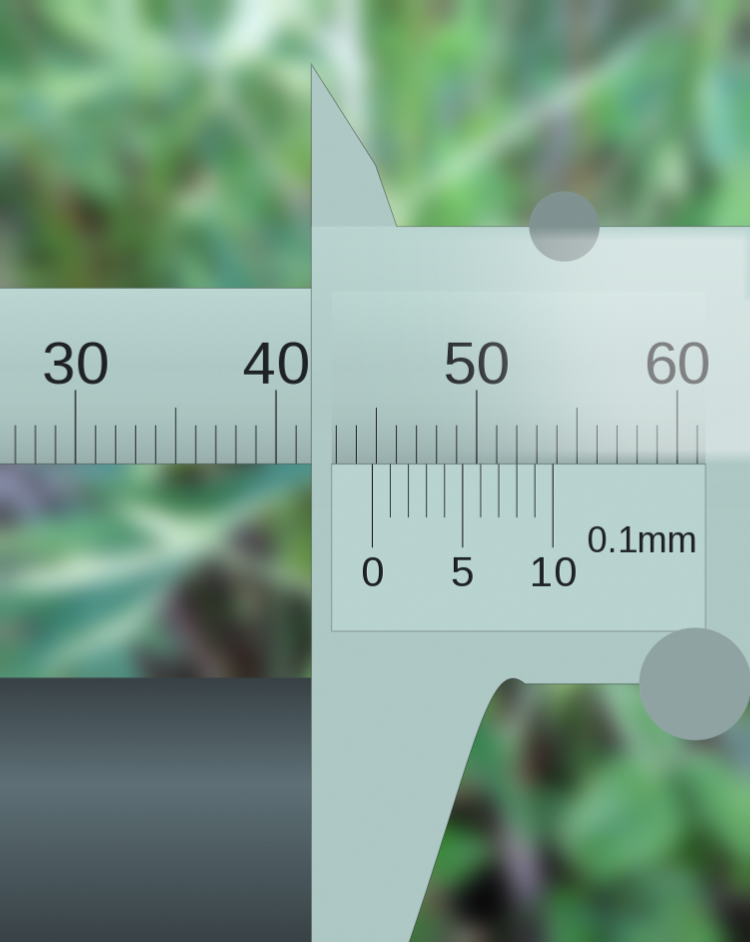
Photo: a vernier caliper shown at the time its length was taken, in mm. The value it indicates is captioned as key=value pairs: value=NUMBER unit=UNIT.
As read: value=44.8 unit=mm
